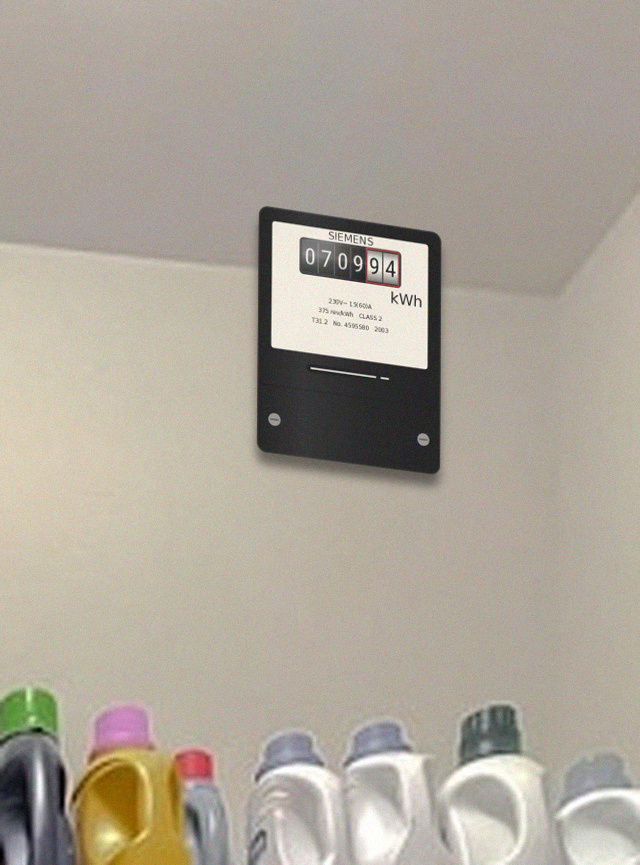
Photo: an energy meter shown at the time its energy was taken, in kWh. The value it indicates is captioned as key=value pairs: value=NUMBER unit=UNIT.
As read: value=709.94 unit=kWh
